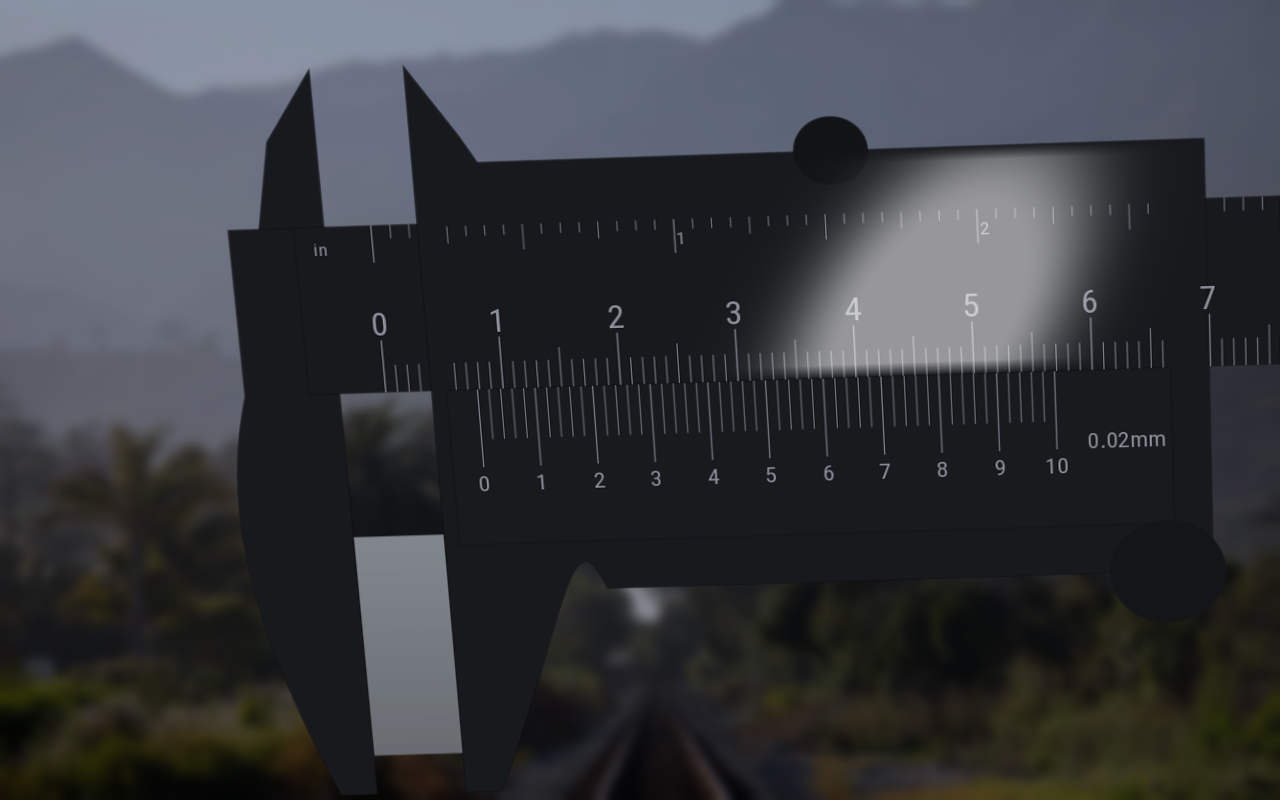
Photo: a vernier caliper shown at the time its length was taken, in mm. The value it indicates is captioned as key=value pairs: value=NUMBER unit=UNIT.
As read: value=7.8 unit=mm
